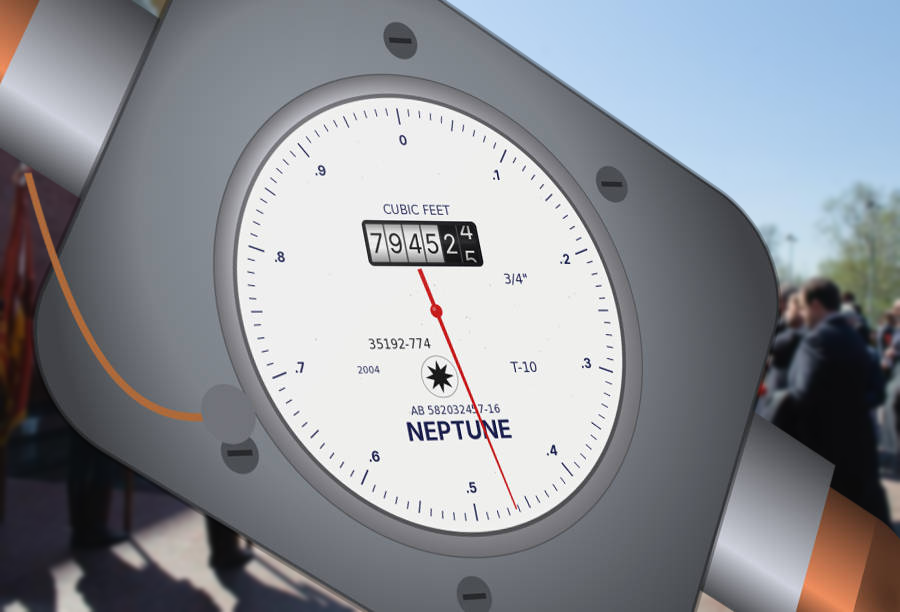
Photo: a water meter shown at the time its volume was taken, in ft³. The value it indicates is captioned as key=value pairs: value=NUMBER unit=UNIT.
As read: value=794524.46 unit=ft³
